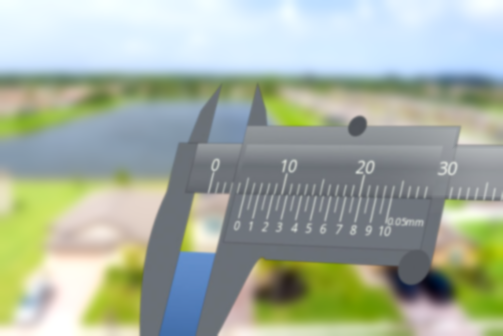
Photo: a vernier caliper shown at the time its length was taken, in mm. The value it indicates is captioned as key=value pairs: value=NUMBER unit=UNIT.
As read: value=5.0 unit=mm
